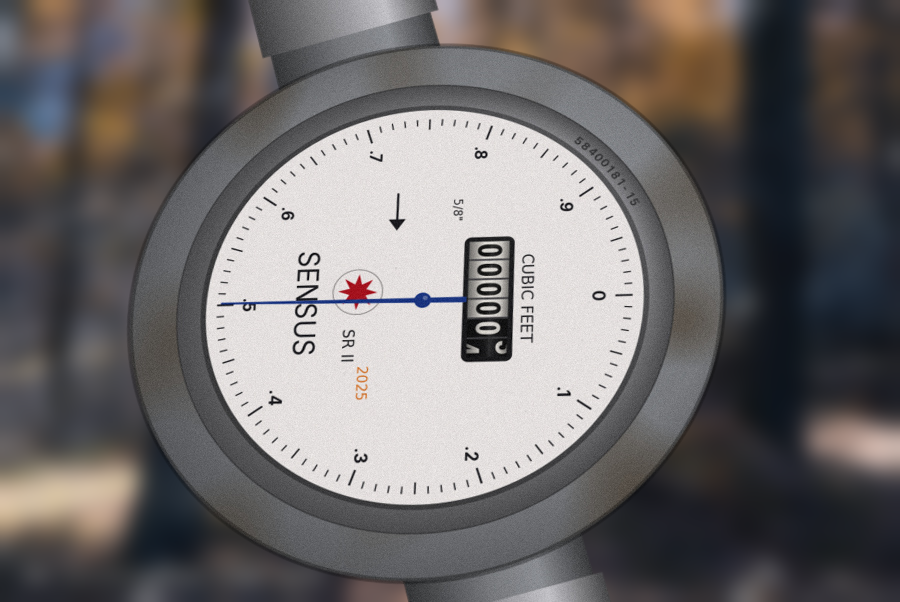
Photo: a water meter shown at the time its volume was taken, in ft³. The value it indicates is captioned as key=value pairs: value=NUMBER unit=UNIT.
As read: value=3.50 unit=ft³
